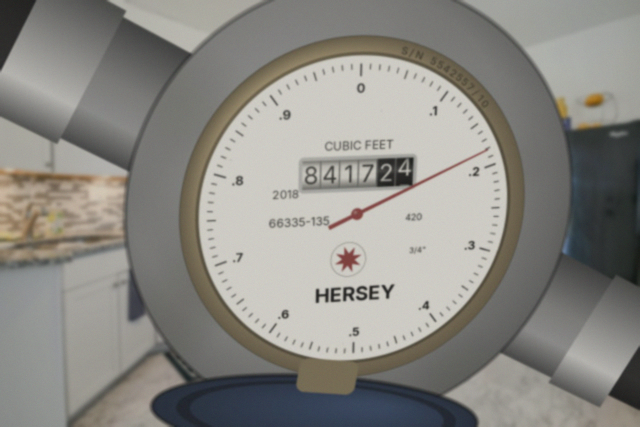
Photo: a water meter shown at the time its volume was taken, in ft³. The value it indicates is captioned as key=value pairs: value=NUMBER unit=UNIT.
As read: value=841724.18 unit=ft³
